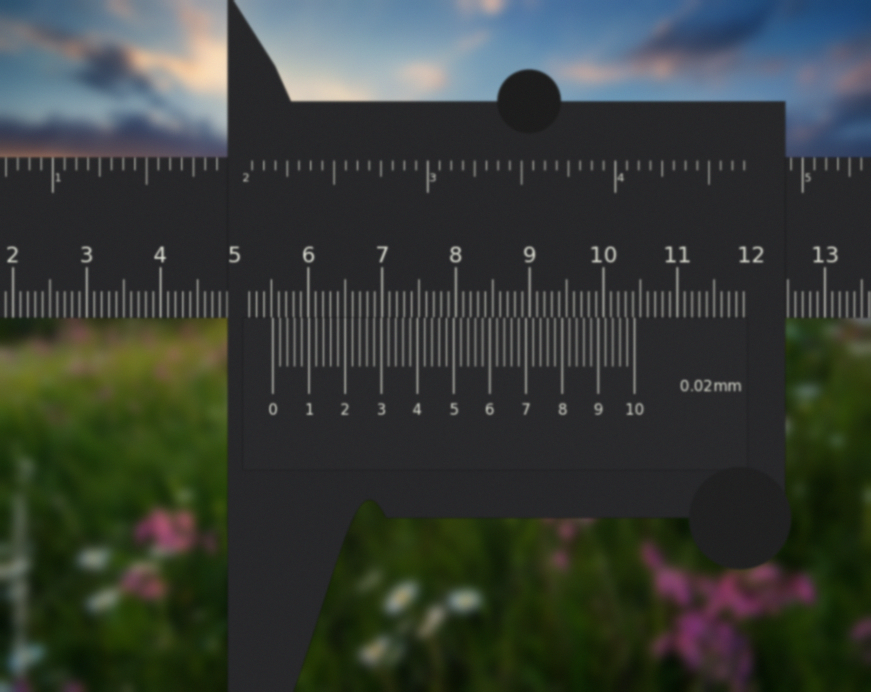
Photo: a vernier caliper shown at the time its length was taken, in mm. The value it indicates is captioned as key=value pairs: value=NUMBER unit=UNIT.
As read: value=55.2 unit=mm
